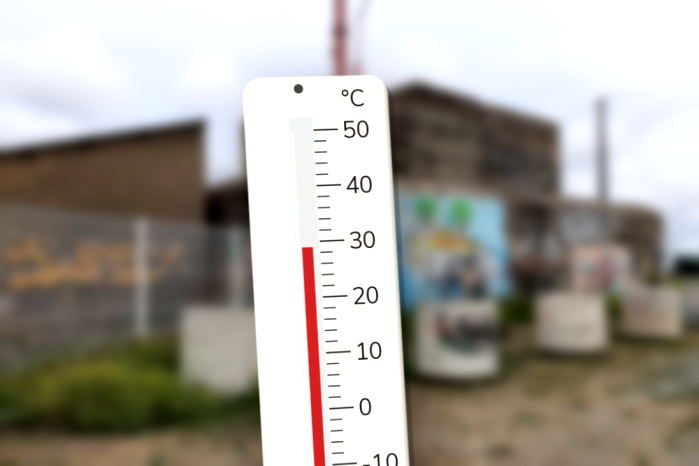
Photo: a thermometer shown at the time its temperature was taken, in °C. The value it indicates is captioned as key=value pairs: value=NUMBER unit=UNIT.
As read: value=29 unit=°C
